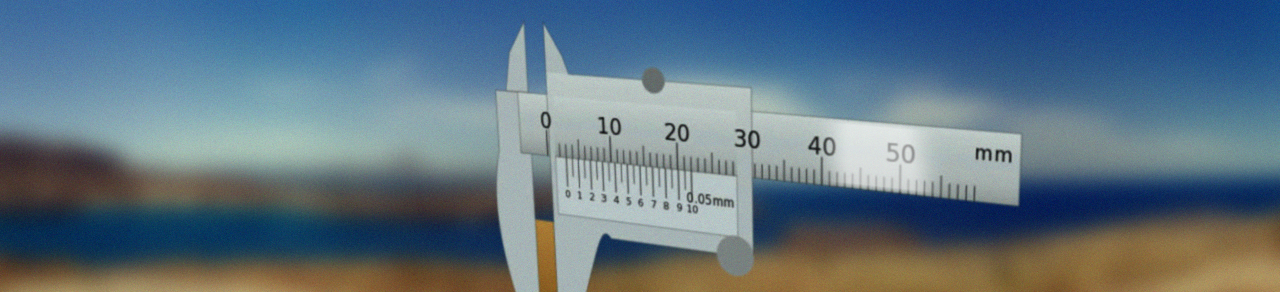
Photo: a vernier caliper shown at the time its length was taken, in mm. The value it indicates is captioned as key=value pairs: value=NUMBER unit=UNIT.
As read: value=3.0 unit=mm
